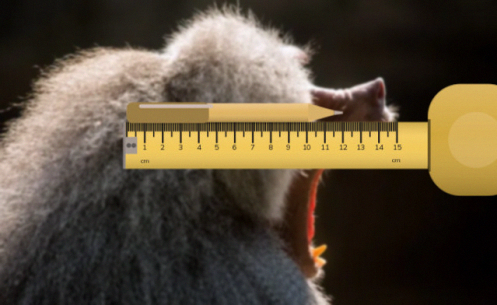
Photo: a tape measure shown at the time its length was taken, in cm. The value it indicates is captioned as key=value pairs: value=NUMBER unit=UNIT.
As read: value=12 unit=cm
